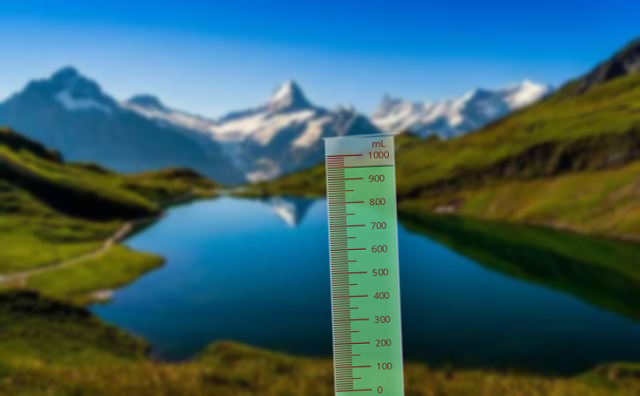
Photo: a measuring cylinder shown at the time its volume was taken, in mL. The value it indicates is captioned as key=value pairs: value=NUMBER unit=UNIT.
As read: value=950 unit=mL
